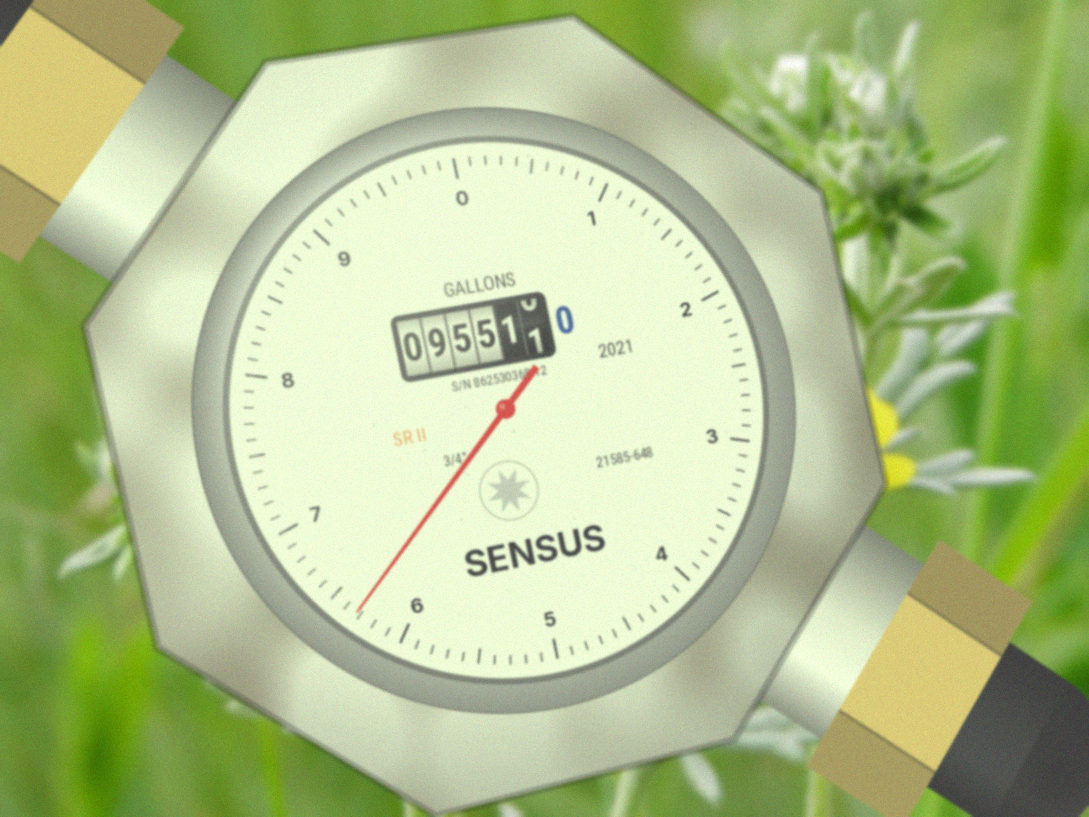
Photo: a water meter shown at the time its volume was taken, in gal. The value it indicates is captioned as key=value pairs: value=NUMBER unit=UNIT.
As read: value=955106.3 unit=gal
